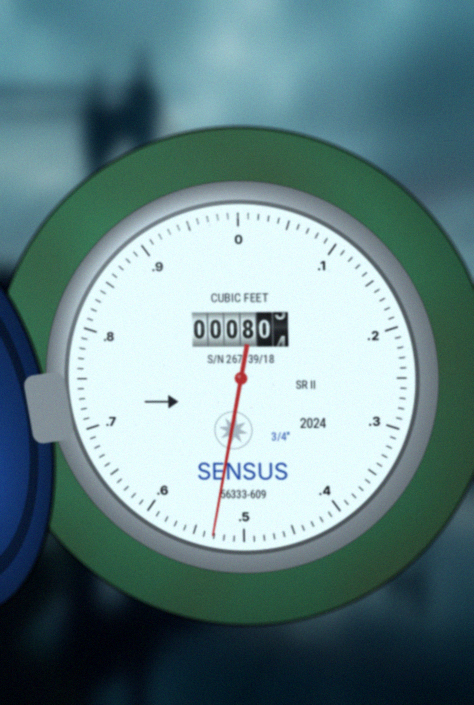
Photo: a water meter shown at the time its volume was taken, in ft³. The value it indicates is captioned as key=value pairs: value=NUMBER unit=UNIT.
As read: value=803.53 unit=ft³
